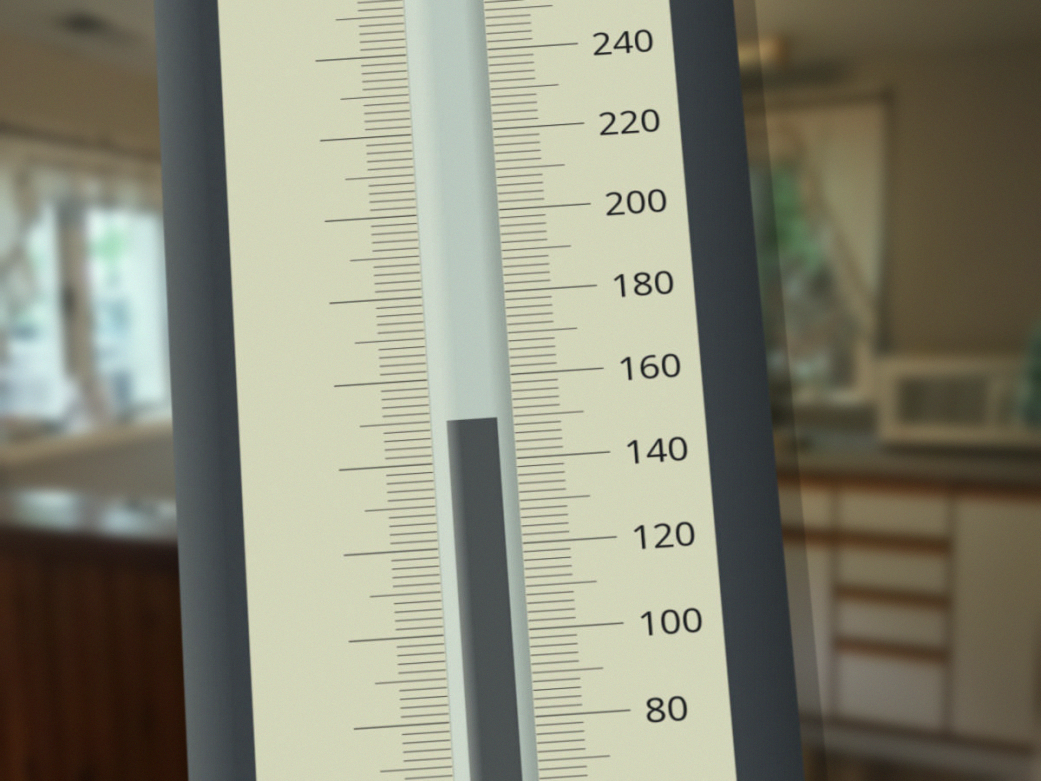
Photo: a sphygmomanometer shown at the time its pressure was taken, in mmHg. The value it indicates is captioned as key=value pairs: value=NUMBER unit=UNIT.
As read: value=150 unit=mmHg
